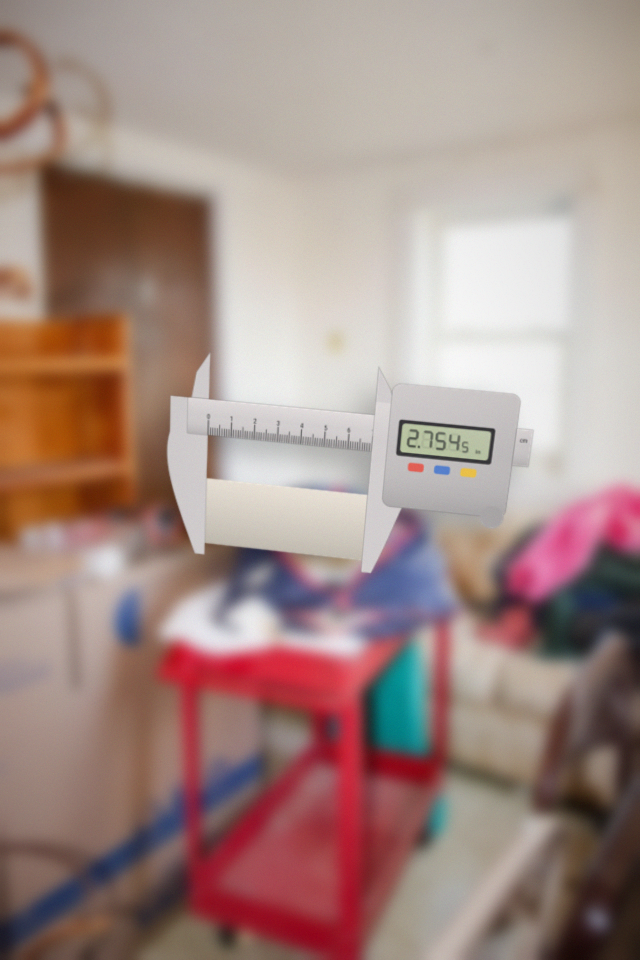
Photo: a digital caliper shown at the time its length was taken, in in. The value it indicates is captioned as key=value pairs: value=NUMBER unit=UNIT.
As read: value=2.7545 unit=in
